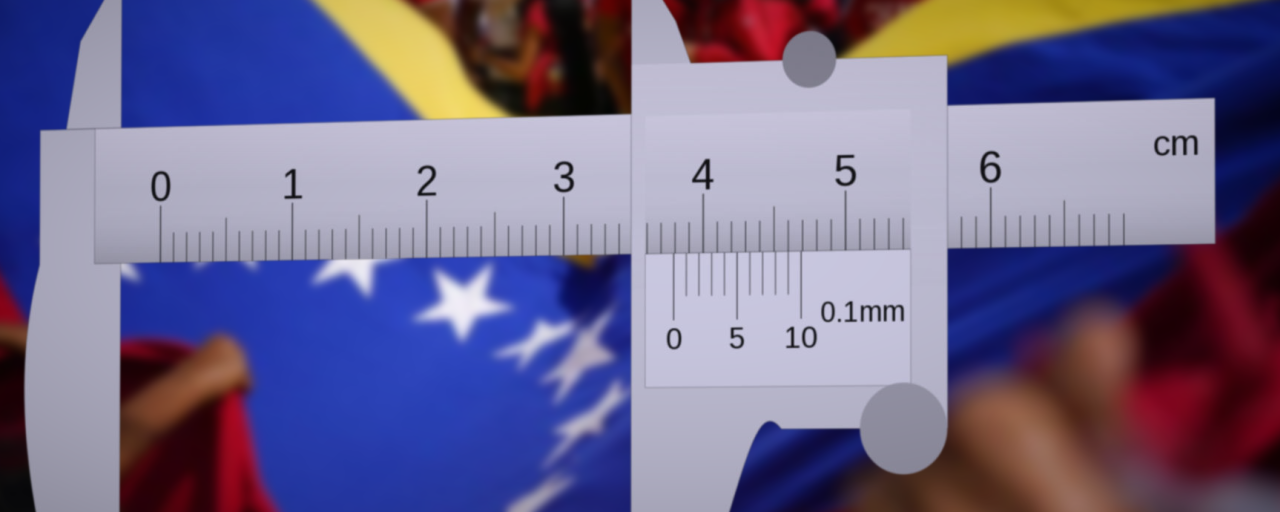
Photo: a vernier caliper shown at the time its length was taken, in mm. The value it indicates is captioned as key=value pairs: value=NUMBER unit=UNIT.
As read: value=37.9 unit=mm
